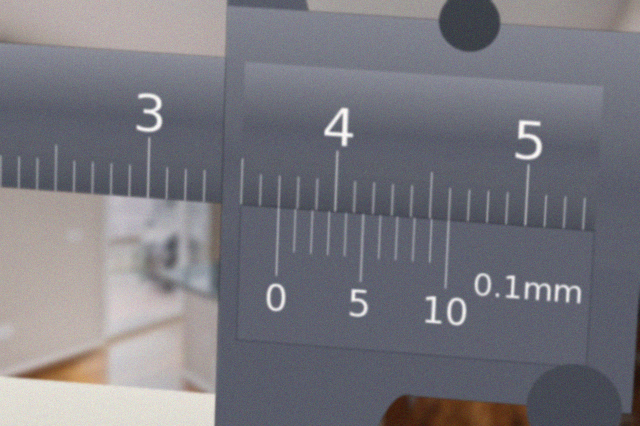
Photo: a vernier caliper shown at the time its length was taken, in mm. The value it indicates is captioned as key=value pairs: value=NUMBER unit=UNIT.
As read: value=37.0 unit=mm
